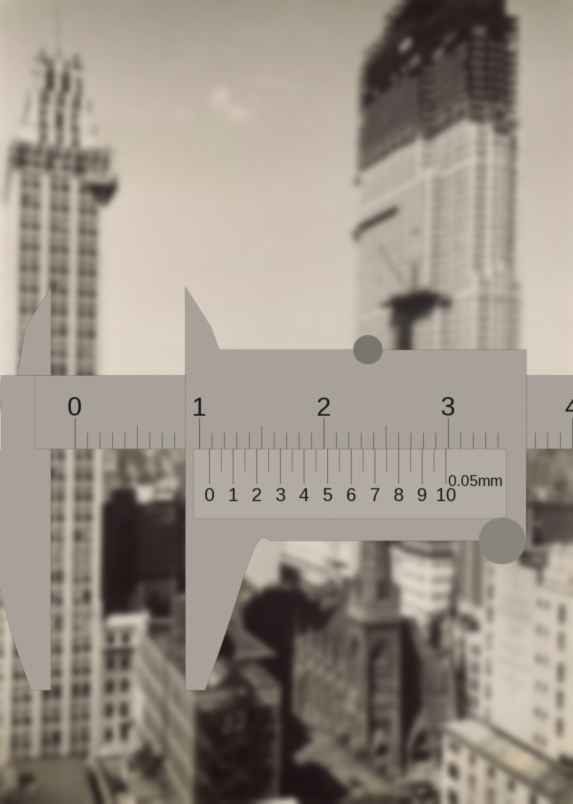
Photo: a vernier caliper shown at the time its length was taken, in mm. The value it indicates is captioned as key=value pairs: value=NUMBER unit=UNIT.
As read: value=10.8 unit=mm
